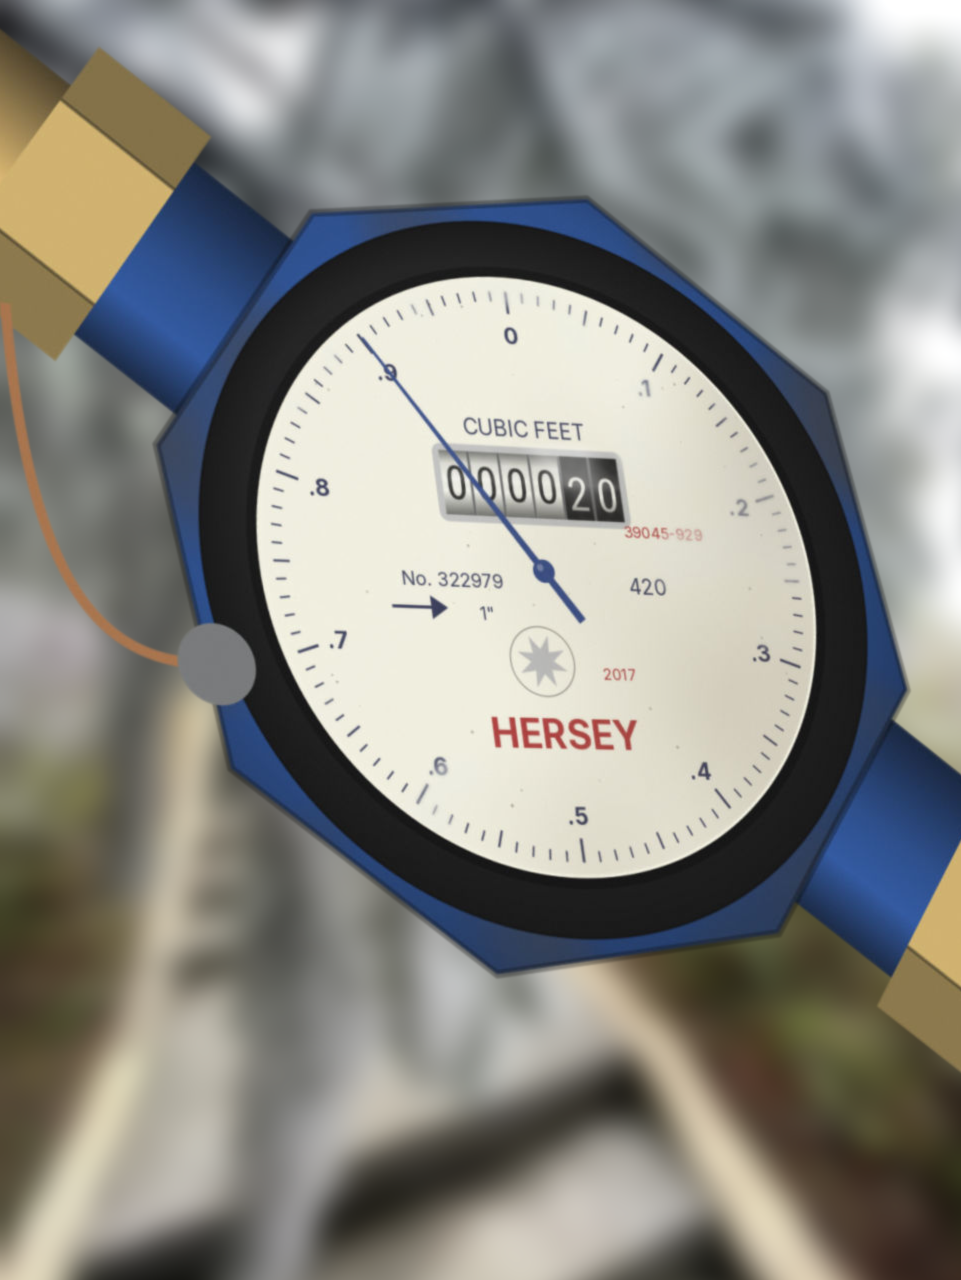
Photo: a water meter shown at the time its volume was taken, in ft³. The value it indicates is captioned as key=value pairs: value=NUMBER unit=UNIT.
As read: value=19.90 unit=ft³
